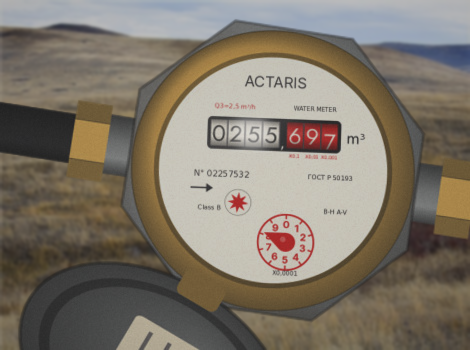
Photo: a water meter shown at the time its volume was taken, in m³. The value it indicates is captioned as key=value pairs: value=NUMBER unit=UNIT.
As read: value=255.6968 unit=m³
